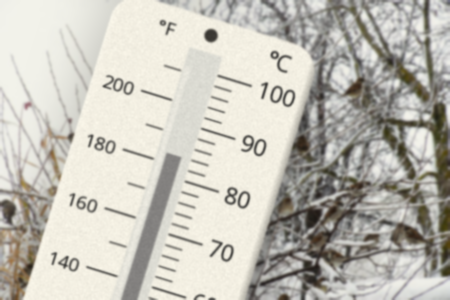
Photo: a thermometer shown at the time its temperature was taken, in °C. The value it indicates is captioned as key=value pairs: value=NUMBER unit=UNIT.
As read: value=84 unit=°C
